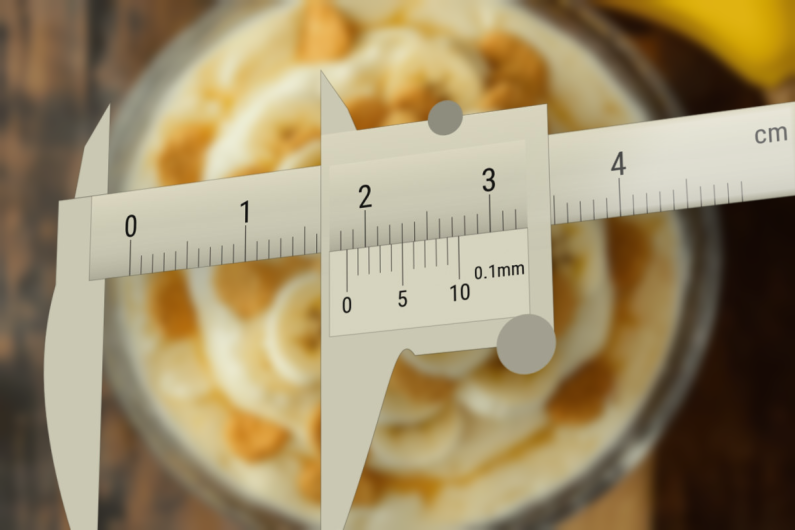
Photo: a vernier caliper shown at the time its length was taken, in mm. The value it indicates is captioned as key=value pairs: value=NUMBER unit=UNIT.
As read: value=18.5 unit=mm
